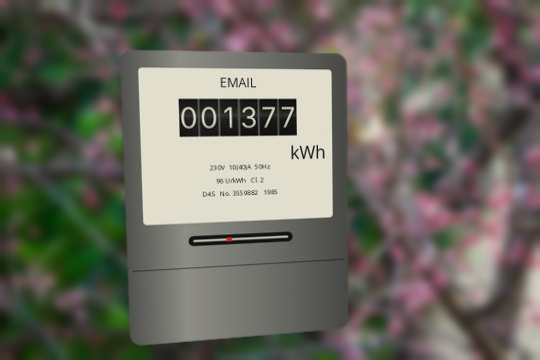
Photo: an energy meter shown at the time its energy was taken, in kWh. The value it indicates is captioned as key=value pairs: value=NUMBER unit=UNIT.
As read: value=1377 unit=kWh
